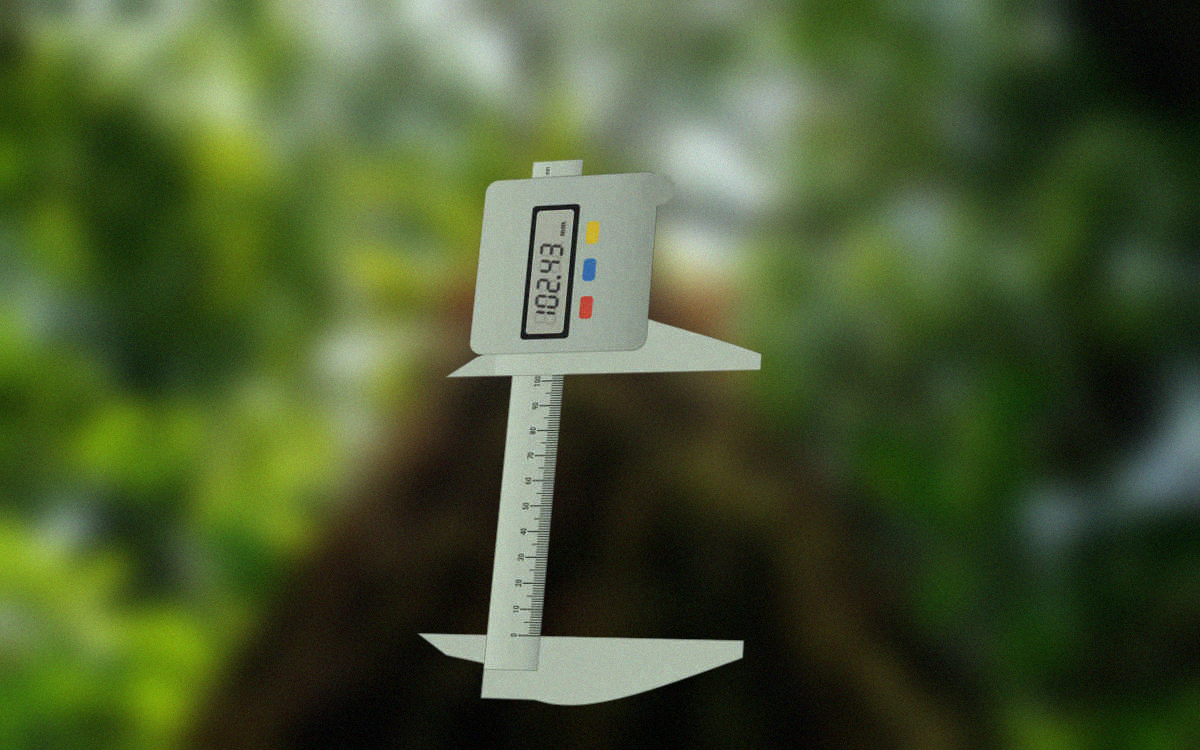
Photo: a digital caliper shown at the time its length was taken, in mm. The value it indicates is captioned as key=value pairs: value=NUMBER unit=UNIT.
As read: value=102.43 unit=mm
